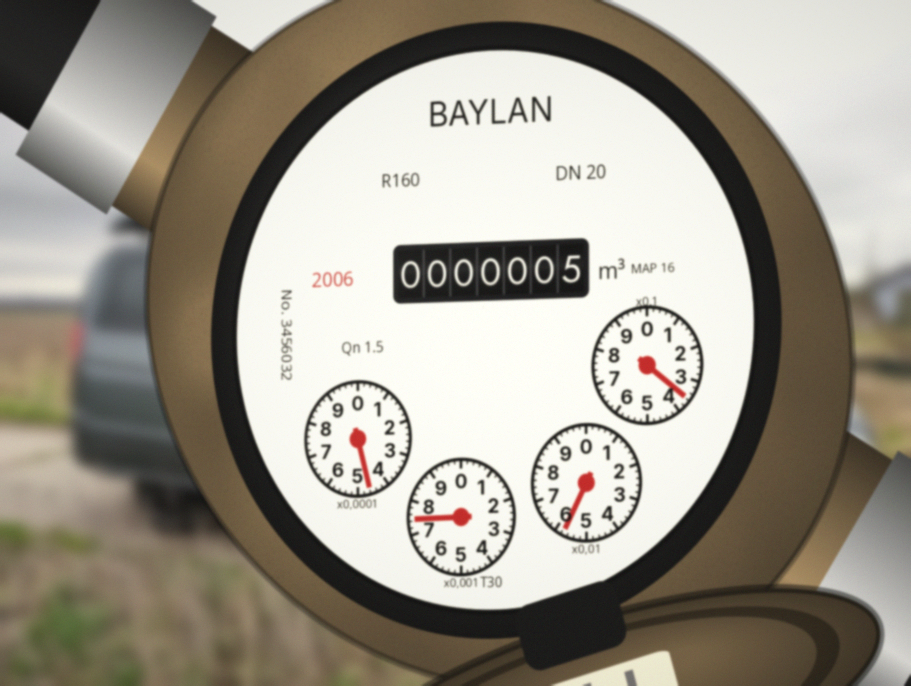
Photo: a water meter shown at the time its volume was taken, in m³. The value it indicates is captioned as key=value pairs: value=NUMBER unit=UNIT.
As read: value=5.3574 unit=m³
